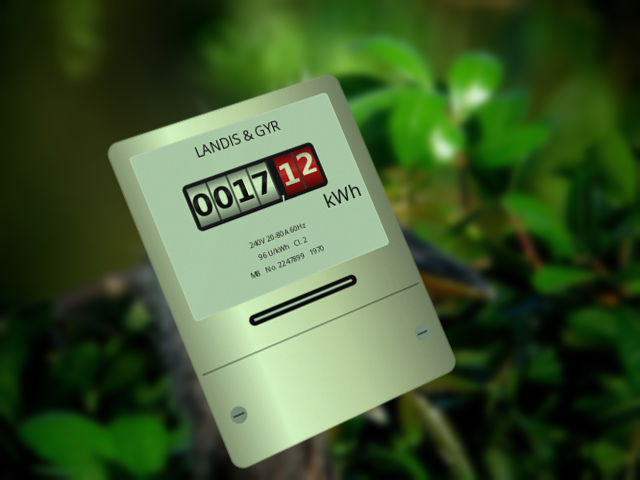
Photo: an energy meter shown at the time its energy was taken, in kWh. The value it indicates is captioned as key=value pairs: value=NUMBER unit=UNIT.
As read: value=17.12 unit=kWh
